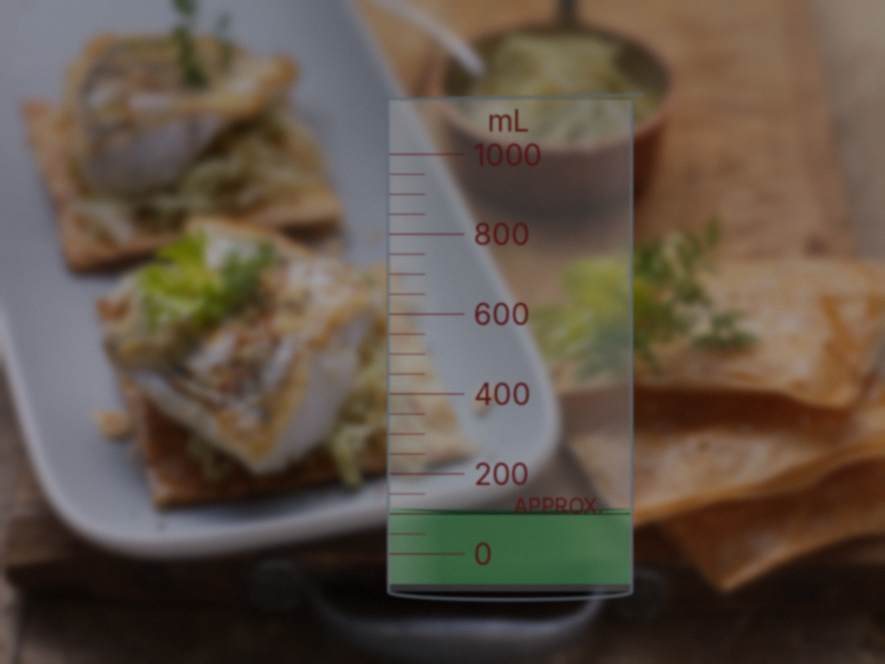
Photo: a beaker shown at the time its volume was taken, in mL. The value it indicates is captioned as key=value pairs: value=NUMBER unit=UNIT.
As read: value=100 unit=mL
